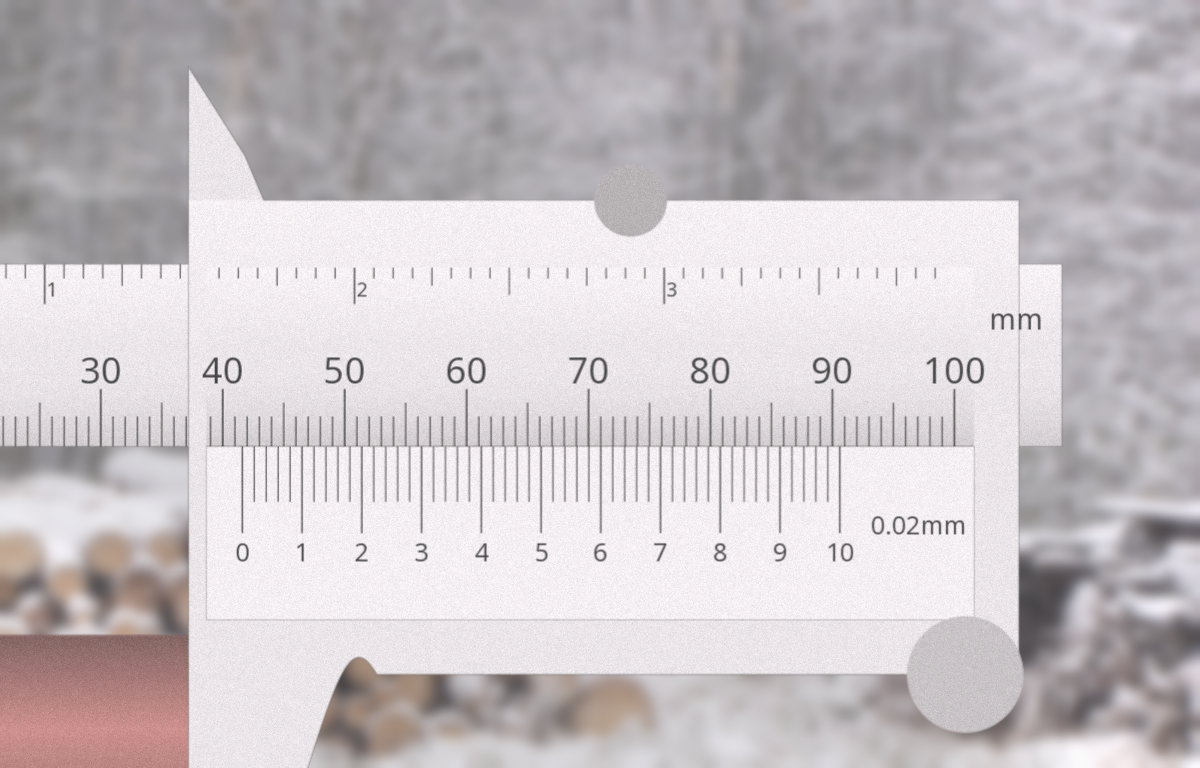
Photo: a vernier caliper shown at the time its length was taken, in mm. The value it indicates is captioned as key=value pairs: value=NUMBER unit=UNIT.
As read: value=41.6 unit=mm
